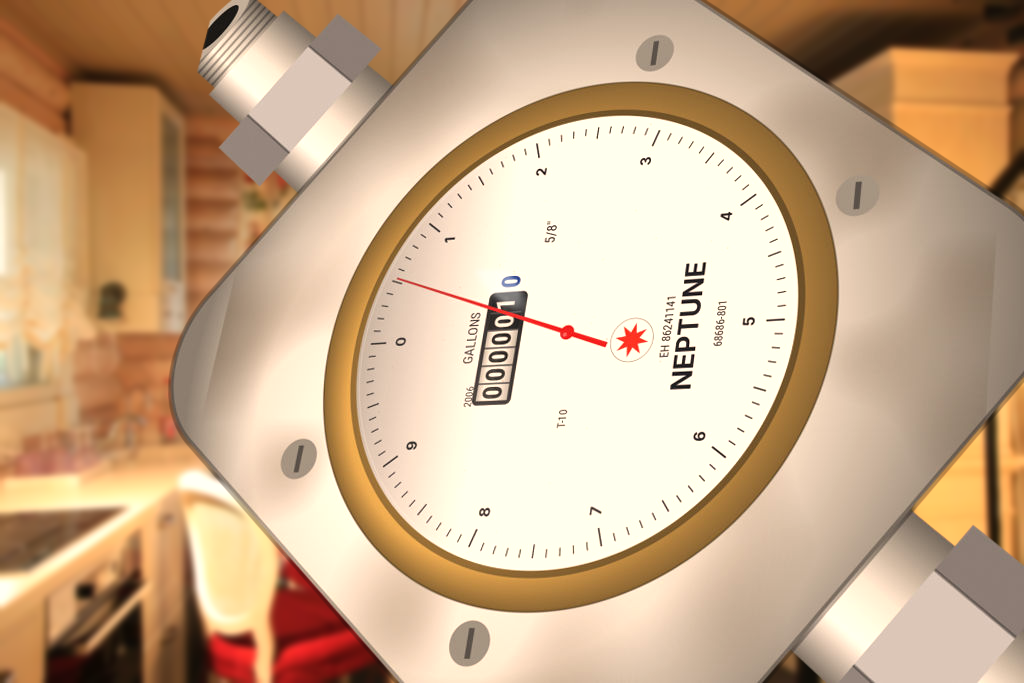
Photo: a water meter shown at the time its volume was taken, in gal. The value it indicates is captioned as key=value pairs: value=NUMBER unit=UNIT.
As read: value=10.5 unit=gal
